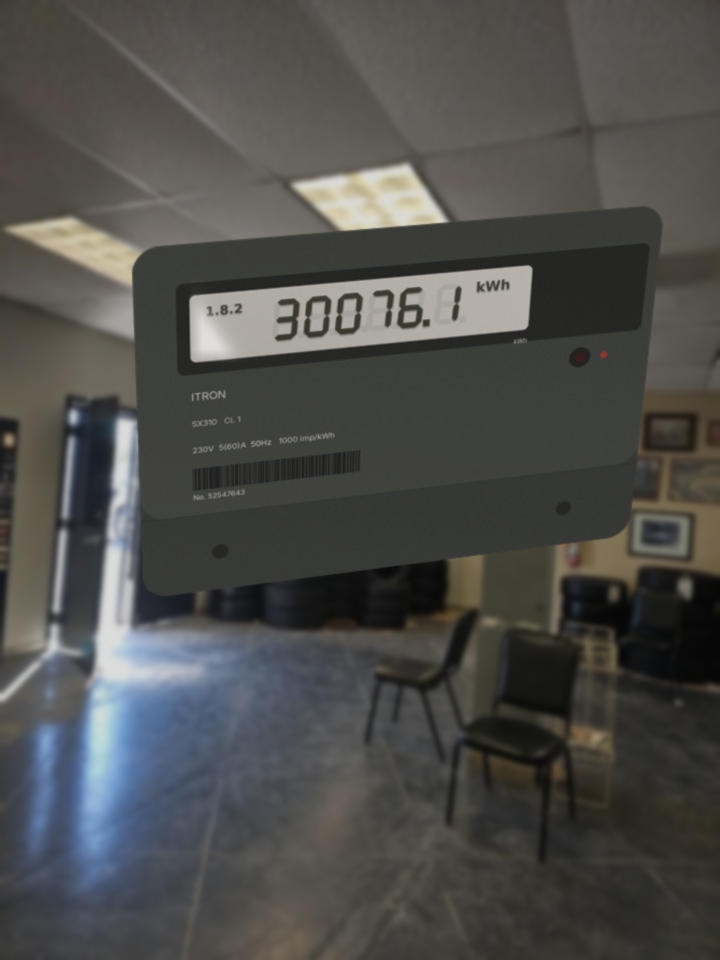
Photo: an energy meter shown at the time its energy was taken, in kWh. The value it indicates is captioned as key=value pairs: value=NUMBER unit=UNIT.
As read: value=30076.1 unit=kWh
